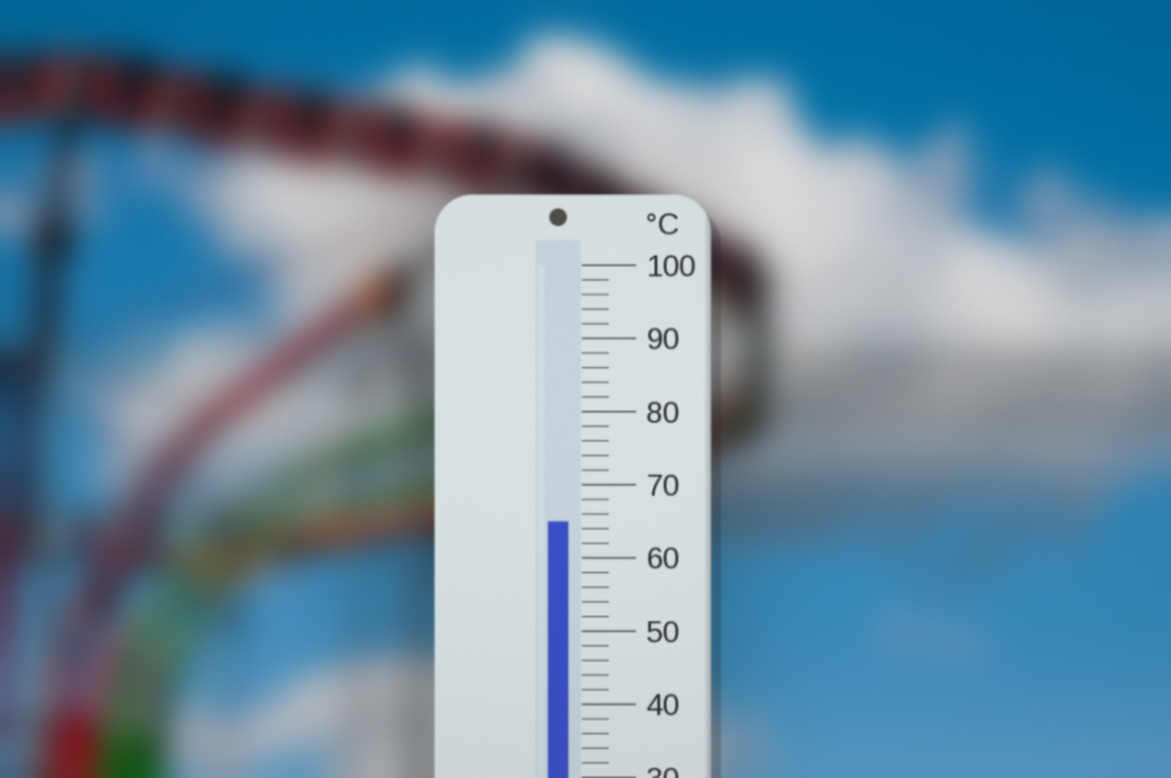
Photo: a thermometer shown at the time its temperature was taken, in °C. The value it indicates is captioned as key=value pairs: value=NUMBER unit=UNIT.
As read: value=65 unit=°C
